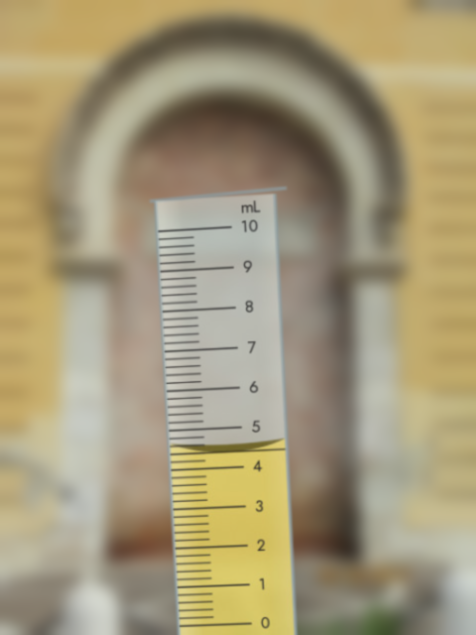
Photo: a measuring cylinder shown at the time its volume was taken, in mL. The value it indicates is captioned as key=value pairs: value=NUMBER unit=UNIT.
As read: value=4.4 unit=mL
